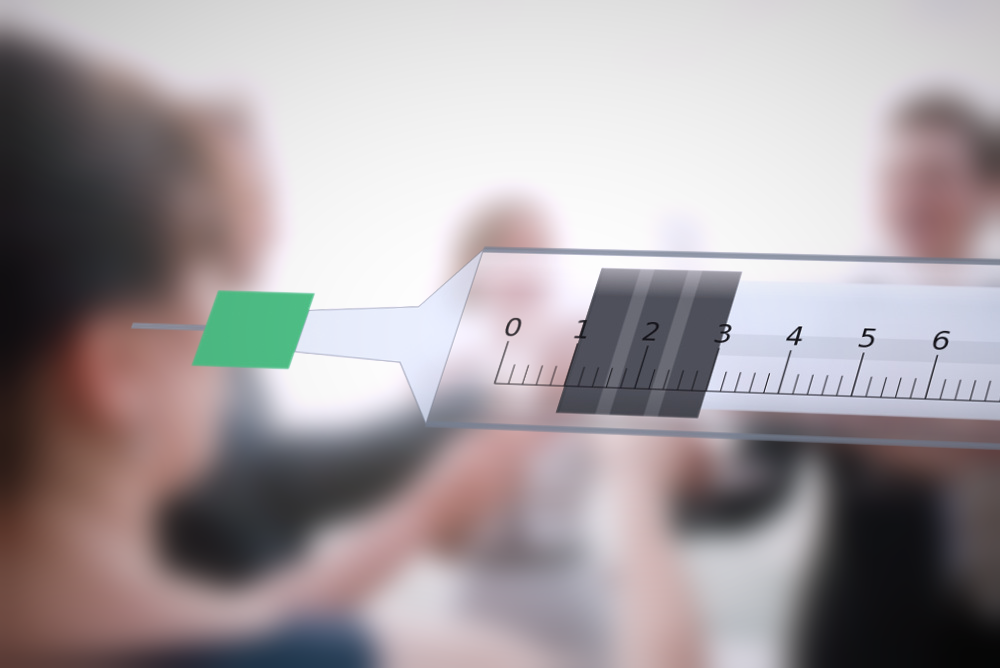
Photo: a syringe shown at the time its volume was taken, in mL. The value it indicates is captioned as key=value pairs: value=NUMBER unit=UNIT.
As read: value=1 unit=mL
